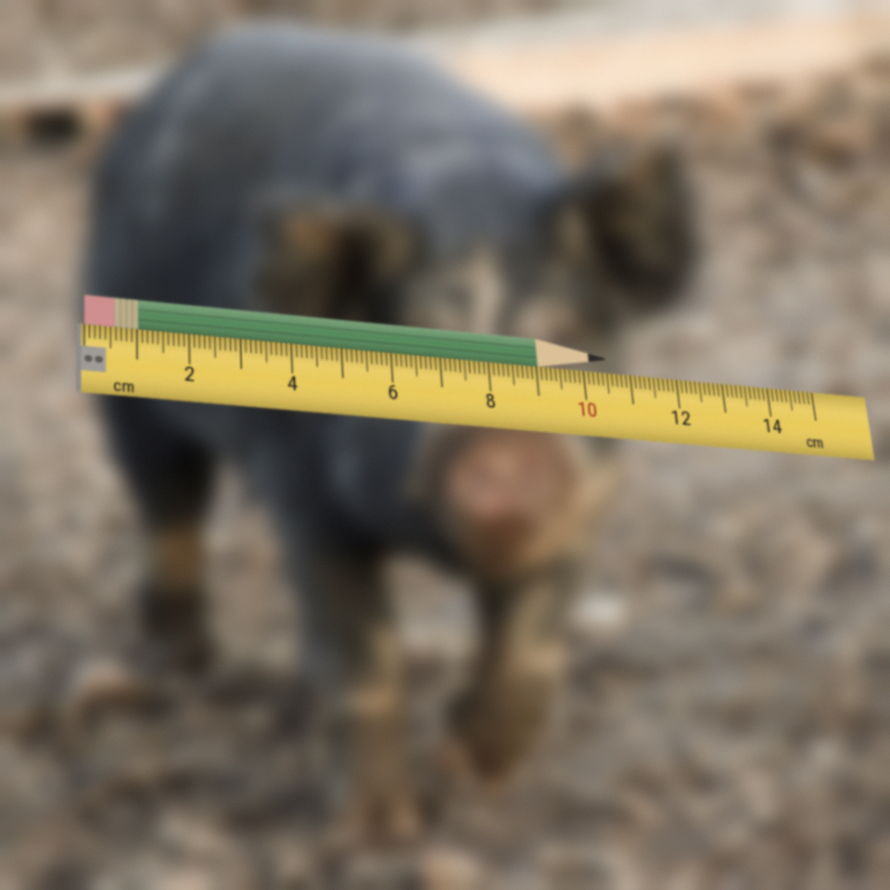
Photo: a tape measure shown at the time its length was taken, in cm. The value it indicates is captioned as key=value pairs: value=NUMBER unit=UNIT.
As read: value=10.5 unit=cm
